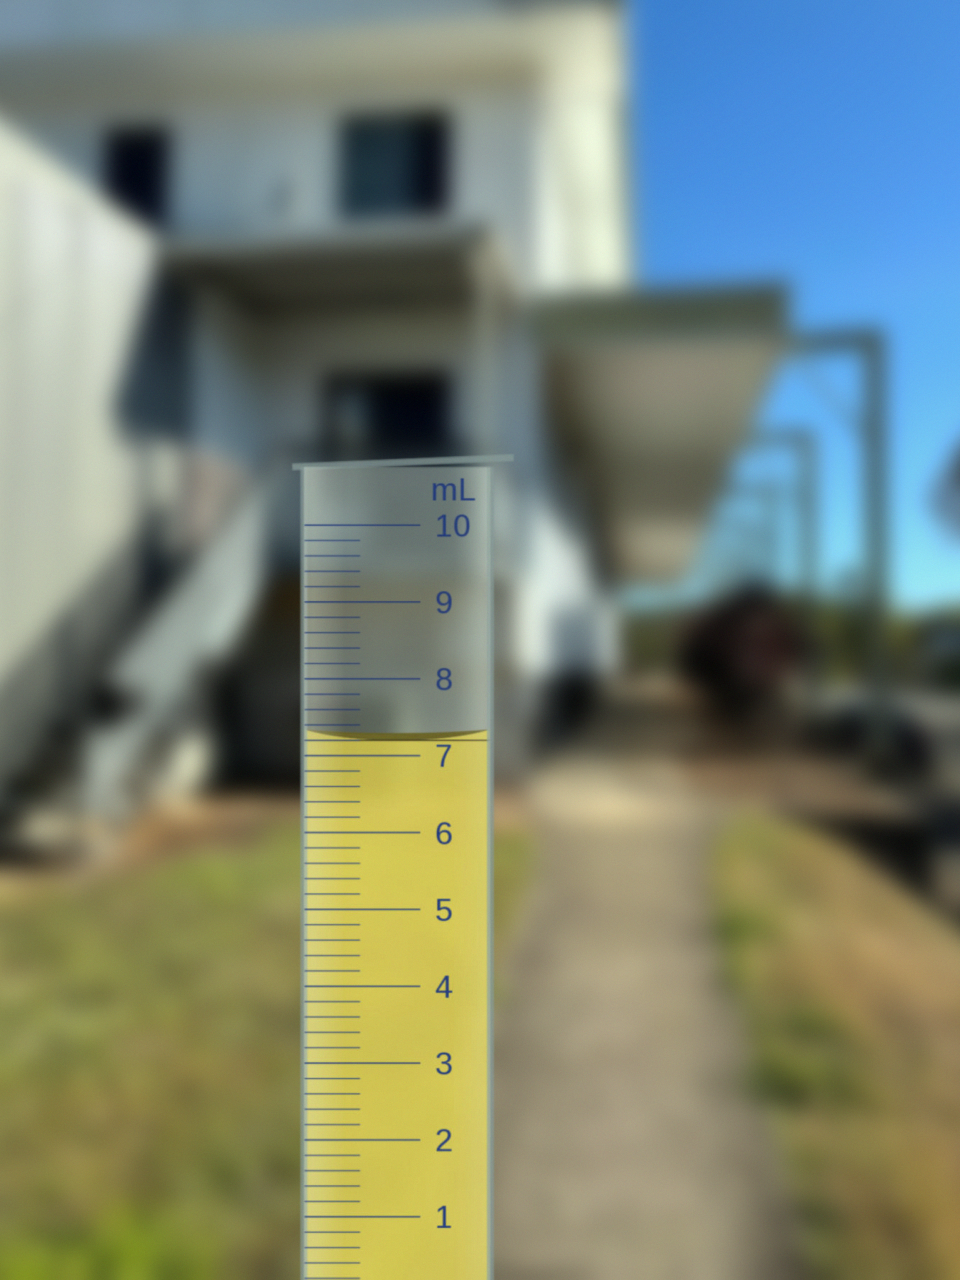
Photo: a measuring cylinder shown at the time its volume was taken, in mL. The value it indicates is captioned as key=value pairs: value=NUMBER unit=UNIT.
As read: value=7.2 unit=mL
